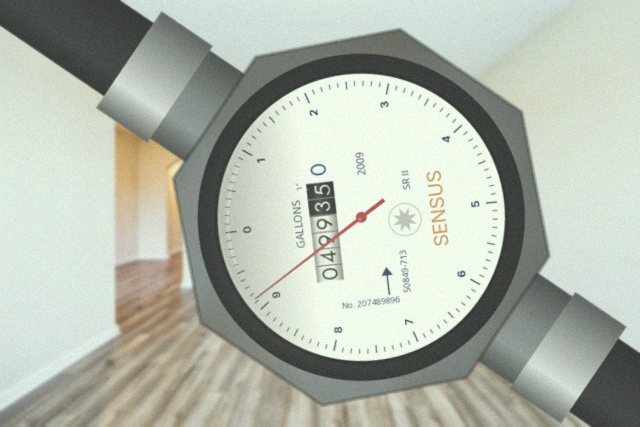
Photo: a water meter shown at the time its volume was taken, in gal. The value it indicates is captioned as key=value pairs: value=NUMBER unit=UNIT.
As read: value=499349.1 unit=gal
